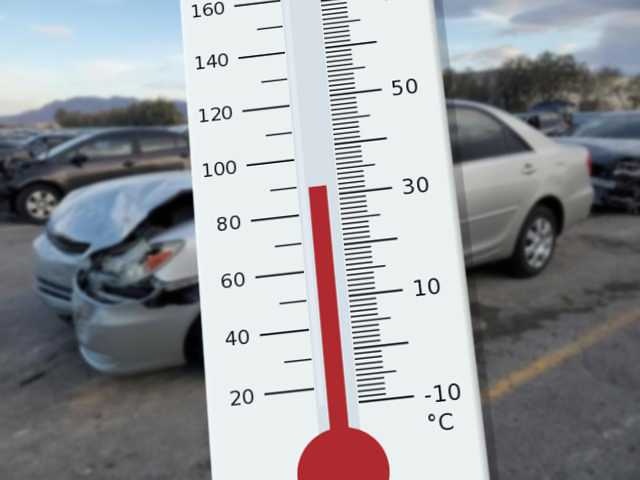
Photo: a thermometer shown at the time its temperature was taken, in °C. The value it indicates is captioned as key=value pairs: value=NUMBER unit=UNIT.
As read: value=32 unit=°C
